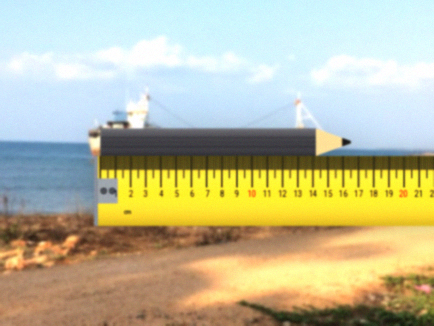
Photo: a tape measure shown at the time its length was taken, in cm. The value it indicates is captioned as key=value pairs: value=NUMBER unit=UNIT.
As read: value=16.5 unit=cm
